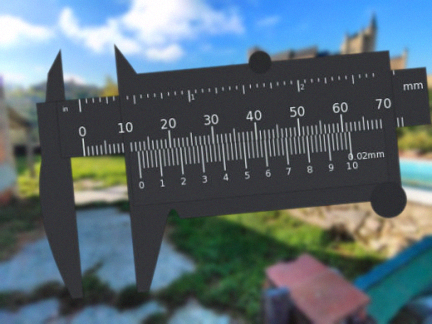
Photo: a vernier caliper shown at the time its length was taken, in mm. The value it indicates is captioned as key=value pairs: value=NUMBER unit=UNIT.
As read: value=12.5 unit=mm
